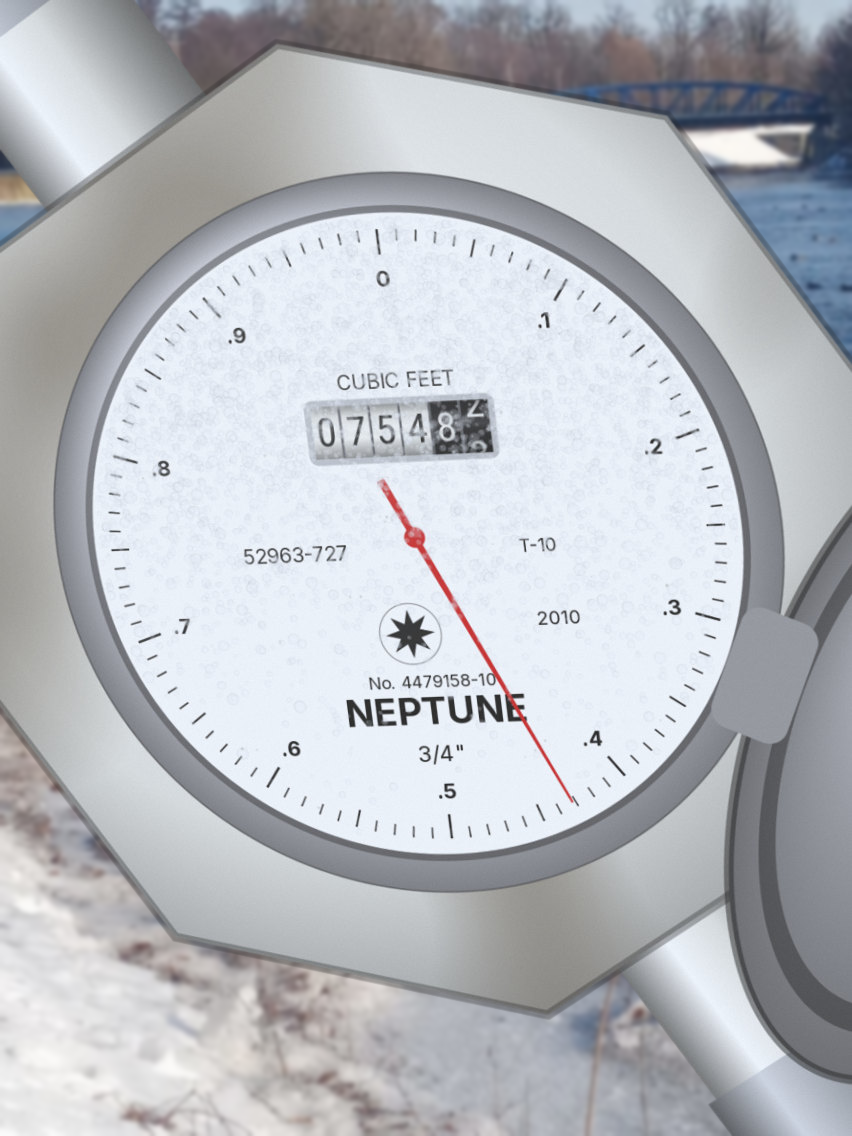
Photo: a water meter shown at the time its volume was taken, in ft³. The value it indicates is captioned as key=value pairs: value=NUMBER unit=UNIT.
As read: value=75482.43 unit=ft³
